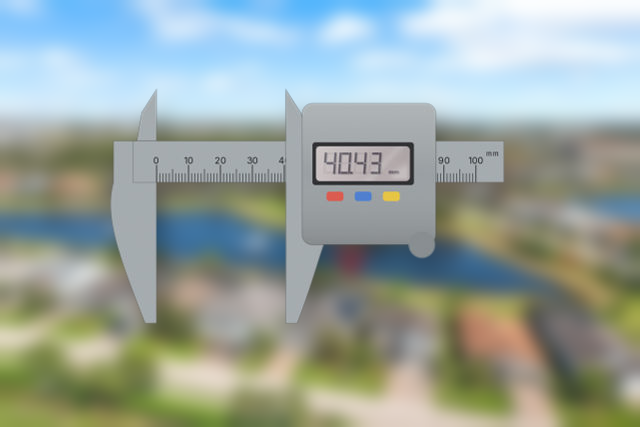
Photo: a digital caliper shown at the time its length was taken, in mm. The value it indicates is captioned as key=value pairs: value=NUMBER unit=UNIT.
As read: value=40.43 unit=mm
